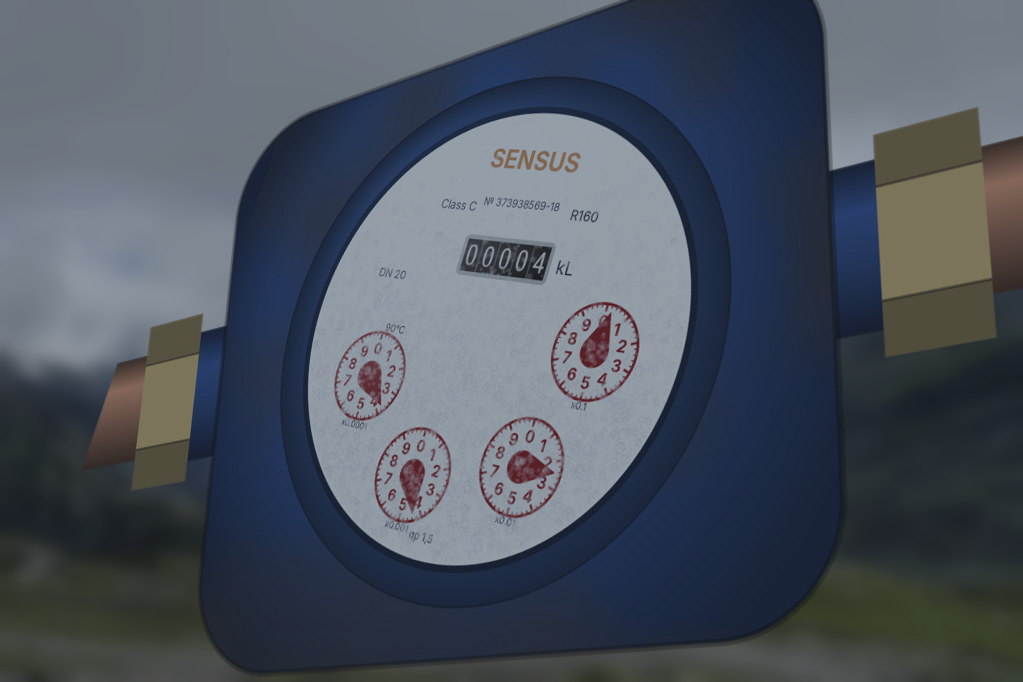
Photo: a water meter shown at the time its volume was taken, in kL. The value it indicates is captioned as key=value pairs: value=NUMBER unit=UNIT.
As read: value=4.0243 unit=kL
